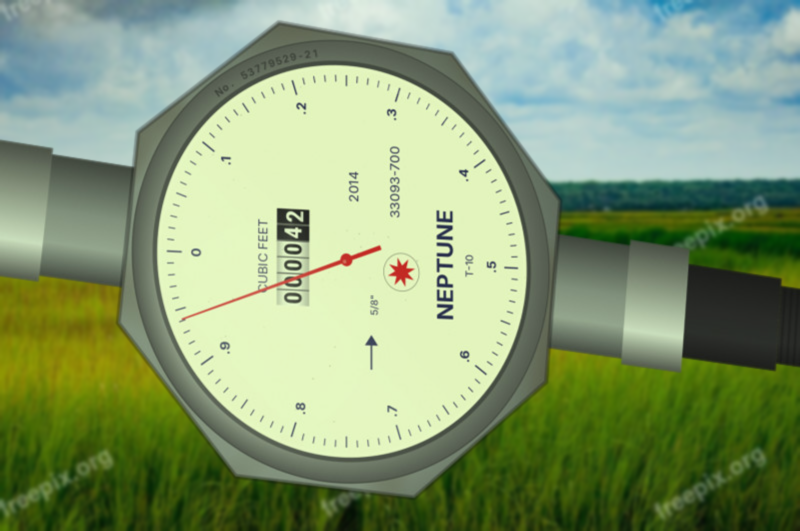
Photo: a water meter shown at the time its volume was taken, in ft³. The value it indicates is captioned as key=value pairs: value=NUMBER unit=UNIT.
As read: value=41.94 unit=ft³
